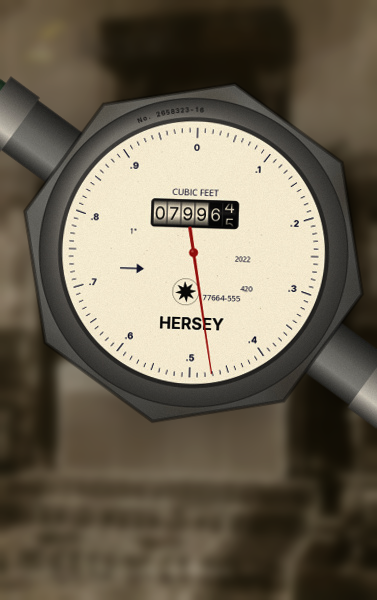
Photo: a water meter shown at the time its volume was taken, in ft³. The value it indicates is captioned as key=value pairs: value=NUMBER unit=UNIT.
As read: value=79964.47 unit=ft³
